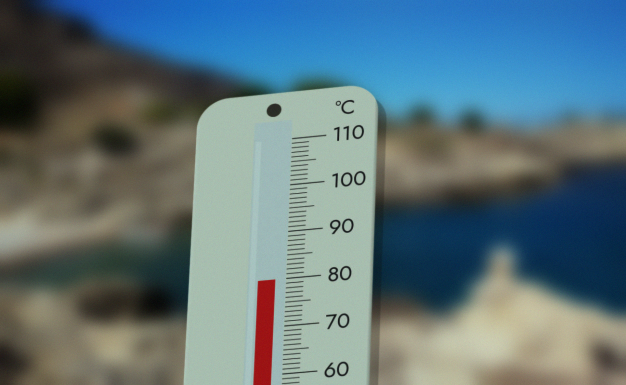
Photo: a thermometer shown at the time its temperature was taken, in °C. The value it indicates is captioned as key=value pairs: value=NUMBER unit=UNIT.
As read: value=80 unit=°C
